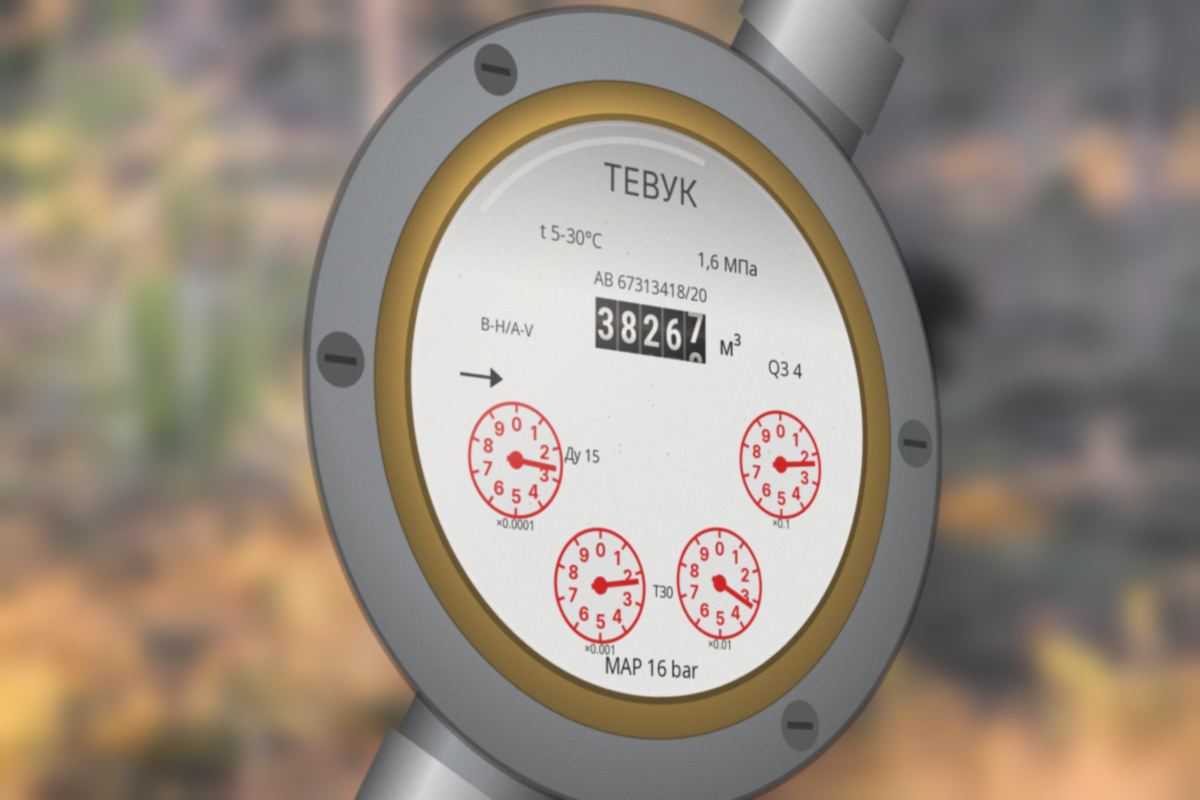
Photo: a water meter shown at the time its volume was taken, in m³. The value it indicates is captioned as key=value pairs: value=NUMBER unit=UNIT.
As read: value=38267.2322 unit=m³
